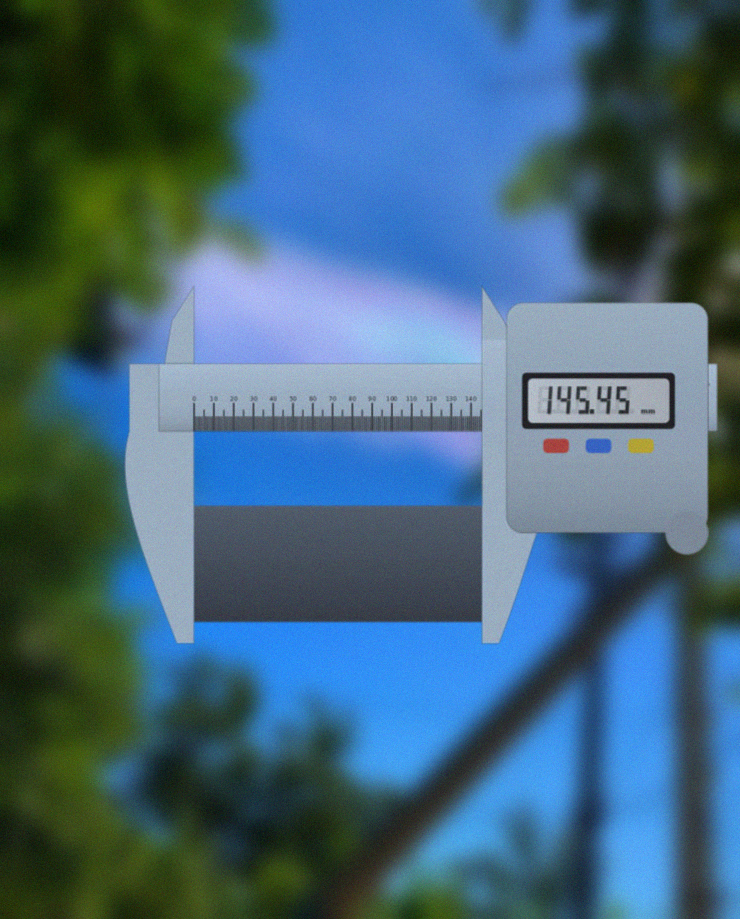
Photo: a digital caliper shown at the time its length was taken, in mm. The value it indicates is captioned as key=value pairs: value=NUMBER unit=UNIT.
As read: value=145.45 unit=mm
